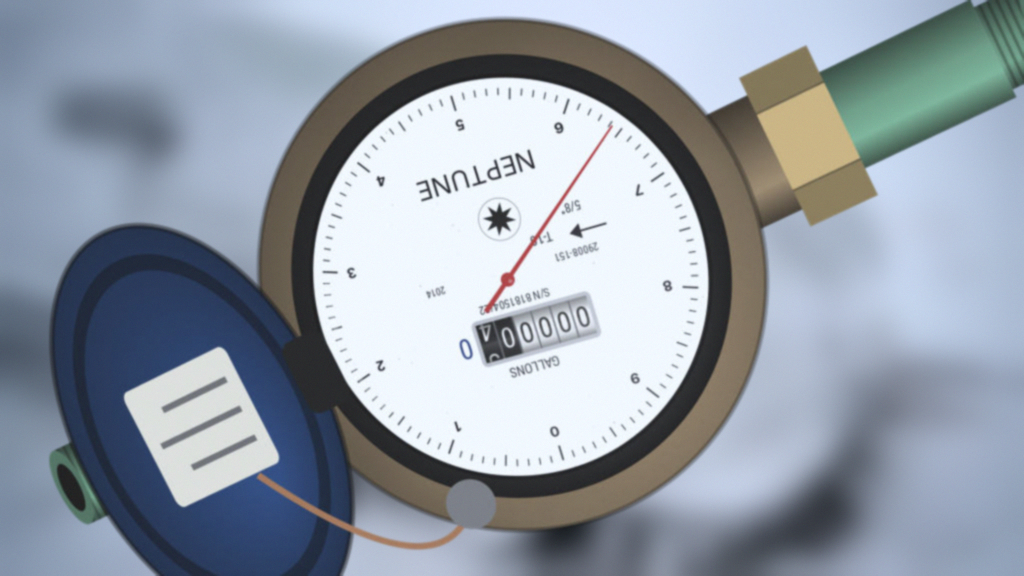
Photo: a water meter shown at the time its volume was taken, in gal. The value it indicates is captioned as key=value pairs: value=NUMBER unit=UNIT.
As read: value=36.4 unit=gal
